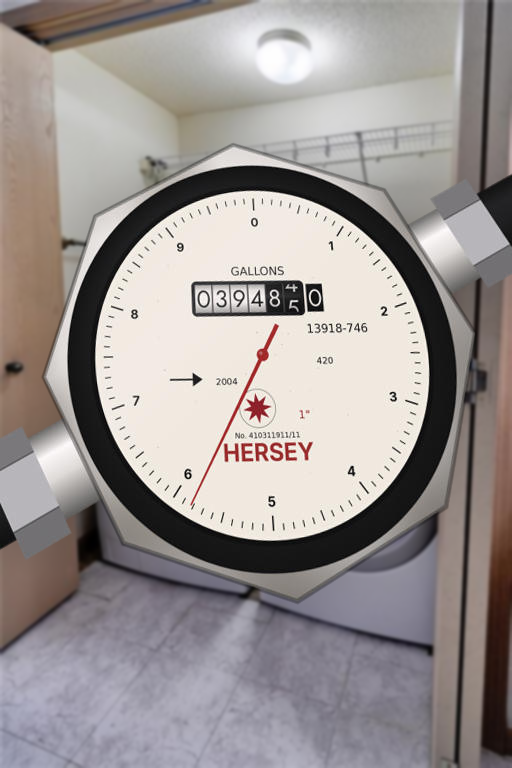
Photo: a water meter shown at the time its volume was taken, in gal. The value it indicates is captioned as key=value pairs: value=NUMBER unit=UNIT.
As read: value=394845.8 unit=gal
